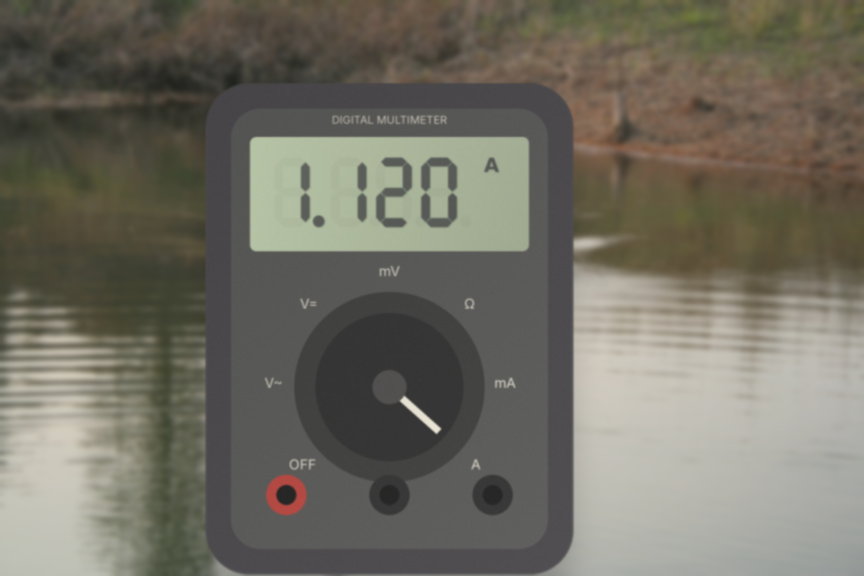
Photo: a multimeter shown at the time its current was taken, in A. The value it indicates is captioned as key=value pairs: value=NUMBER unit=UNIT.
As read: value=1.120 unit=A
